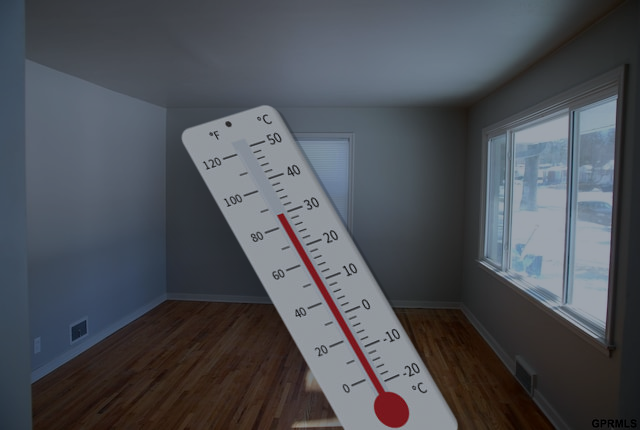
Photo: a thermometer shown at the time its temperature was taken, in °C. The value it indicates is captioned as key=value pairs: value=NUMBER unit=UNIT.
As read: value=30 unit=°C
